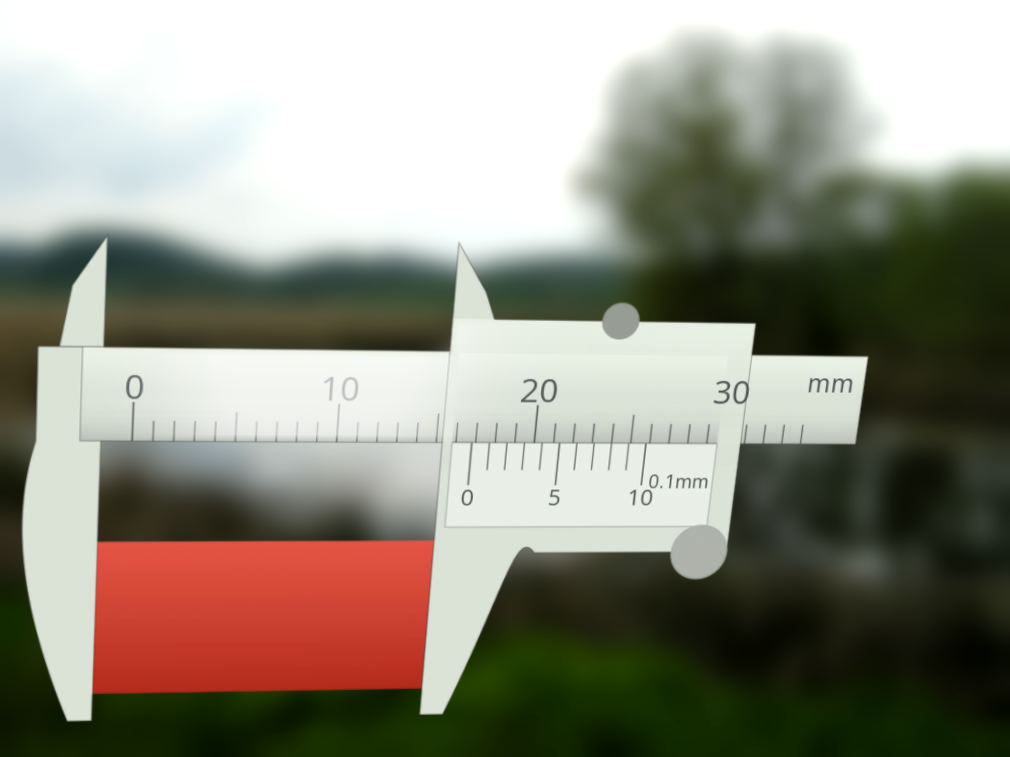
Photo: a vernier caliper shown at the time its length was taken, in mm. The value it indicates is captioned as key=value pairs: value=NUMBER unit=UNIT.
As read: value=16.8 unit=mm
